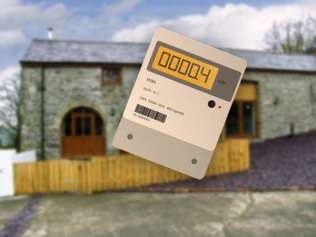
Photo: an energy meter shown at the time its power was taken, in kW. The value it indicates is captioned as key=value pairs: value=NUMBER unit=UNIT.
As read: value=0.4 unit=kW
